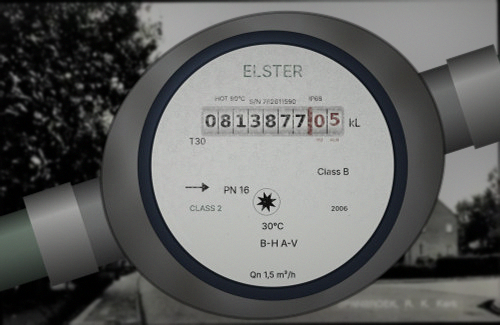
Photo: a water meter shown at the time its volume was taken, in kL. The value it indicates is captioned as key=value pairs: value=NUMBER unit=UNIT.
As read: value=813877.05 unit=kL
